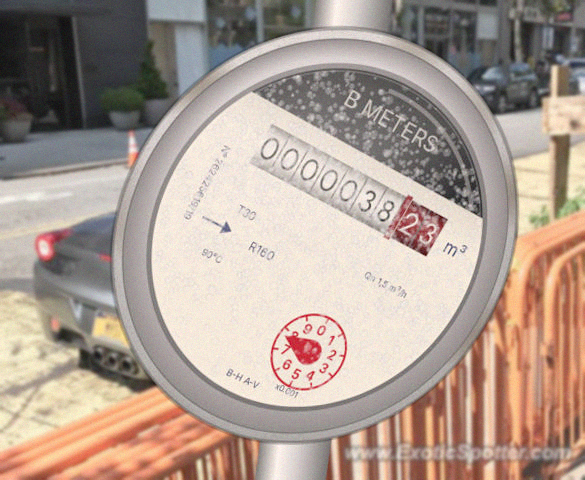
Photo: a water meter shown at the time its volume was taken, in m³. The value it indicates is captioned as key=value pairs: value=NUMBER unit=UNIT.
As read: value=38.237 unit=m³
